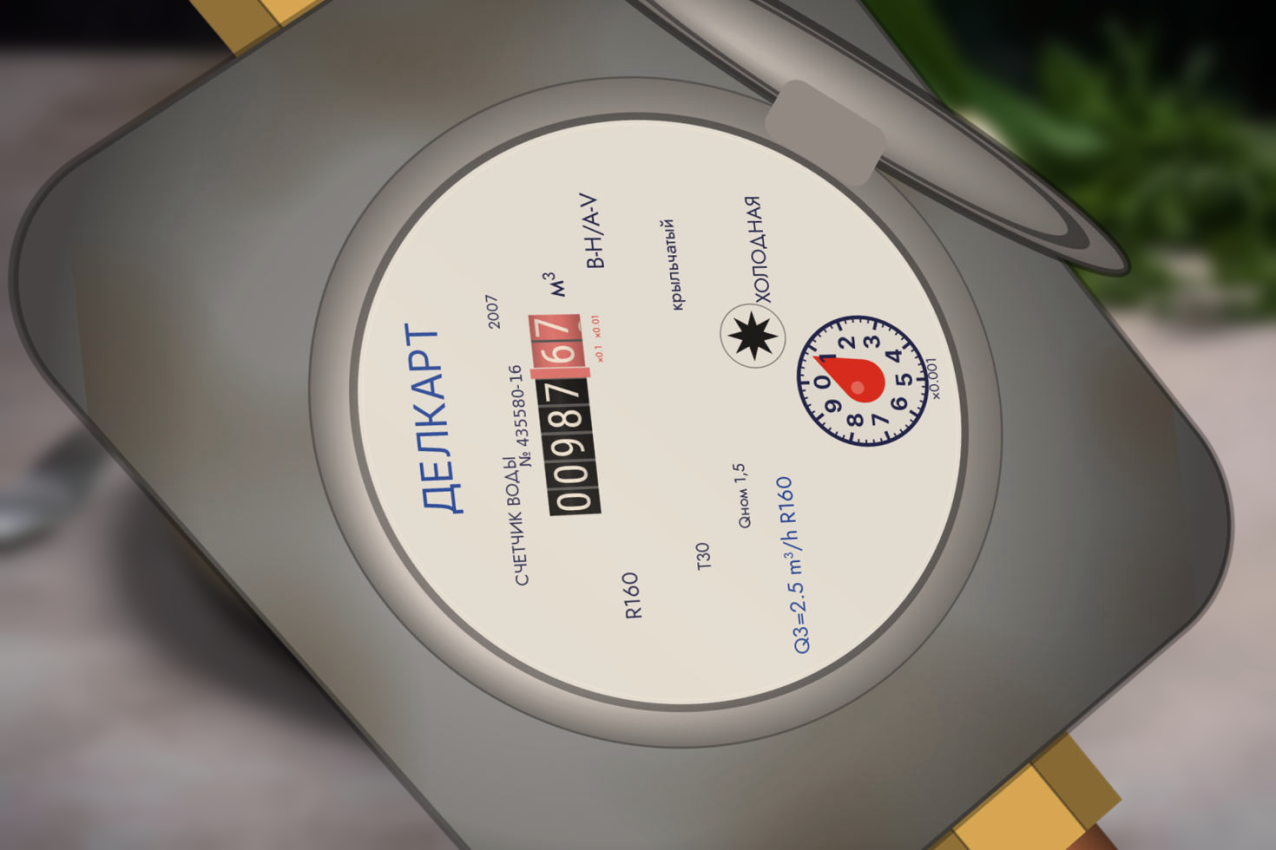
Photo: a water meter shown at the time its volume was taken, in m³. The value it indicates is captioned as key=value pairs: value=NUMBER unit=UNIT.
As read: value=987.670 unit=m³
